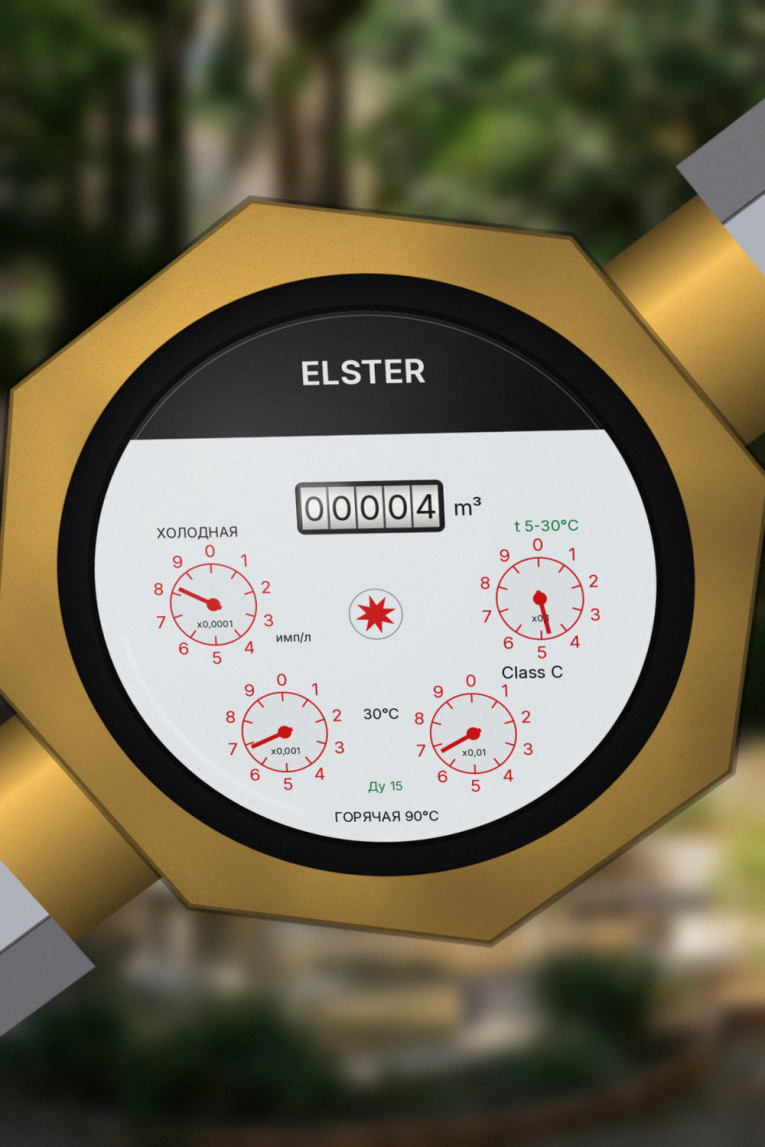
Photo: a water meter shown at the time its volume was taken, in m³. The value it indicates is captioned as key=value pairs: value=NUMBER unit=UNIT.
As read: value=4.4668 unit=m³
